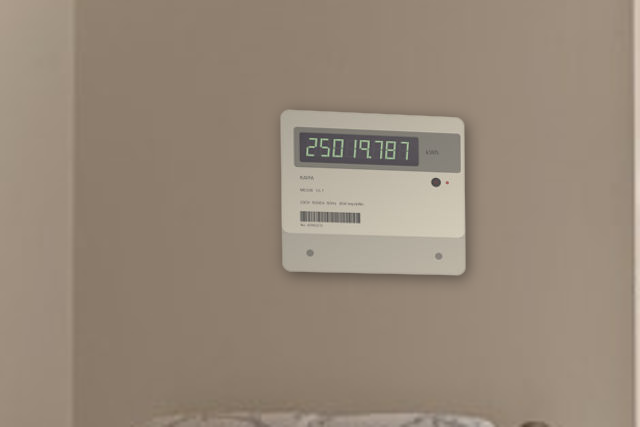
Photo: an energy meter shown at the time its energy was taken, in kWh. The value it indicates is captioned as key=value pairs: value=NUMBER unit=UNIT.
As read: value=25019.787 unit=kWh
